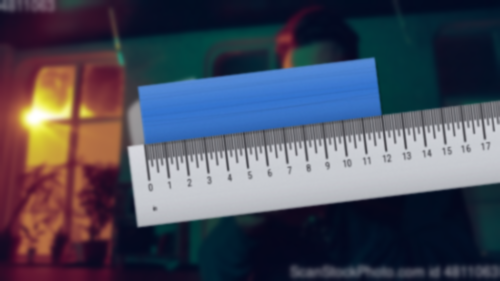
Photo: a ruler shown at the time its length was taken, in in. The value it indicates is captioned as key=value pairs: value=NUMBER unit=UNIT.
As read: value=12 unit=in
